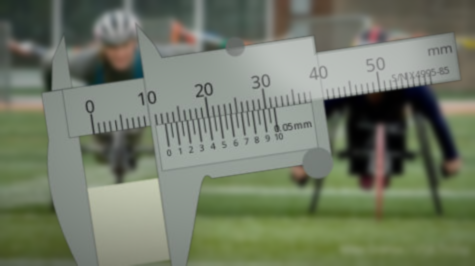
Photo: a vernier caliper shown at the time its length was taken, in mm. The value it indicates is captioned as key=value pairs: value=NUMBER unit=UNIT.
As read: value=12.5 unit=mm
